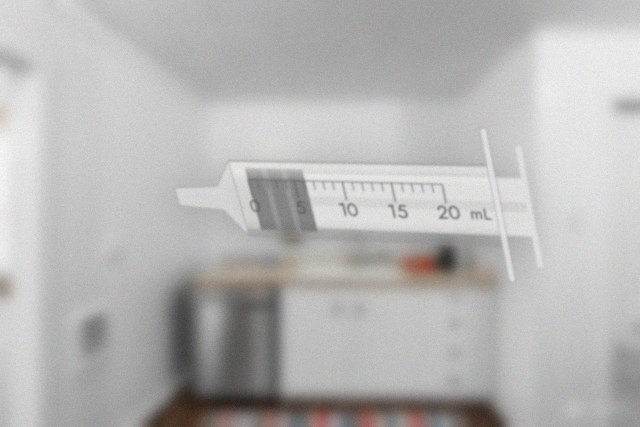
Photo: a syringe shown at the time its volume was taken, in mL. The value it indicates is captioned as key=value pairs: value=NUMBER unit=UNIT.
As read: value=0 unit=mL
